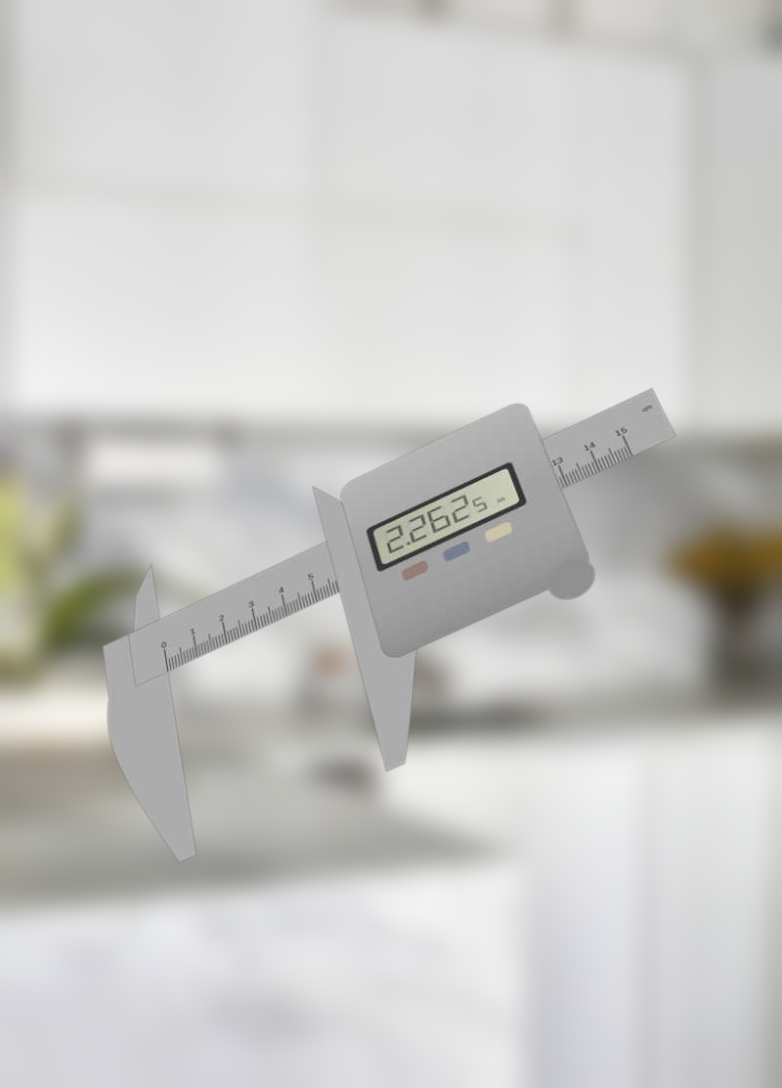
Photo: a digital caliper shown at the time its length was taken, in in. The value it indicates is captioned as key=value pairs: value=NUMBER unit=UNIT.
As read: value=2.2625 unit=in
